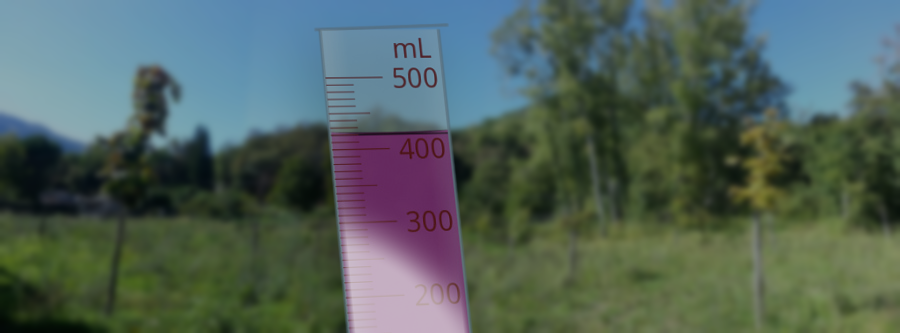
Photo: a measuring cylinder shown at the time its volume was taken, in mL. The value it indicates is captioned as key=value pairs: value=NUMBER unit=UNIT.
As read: value=420 unit=mL
